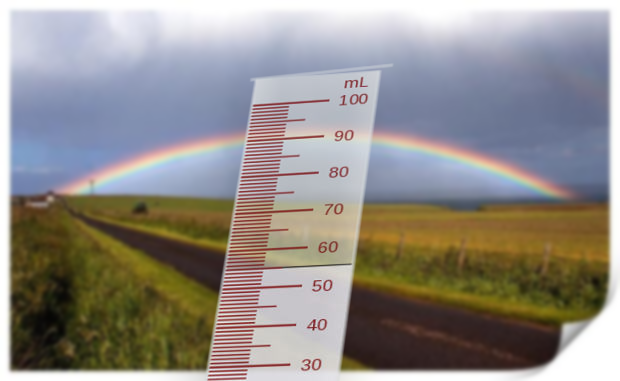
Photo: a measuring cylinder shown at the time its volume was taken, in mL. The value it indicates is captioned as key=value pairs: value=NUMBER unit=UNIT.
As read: value=55 unit=mL
